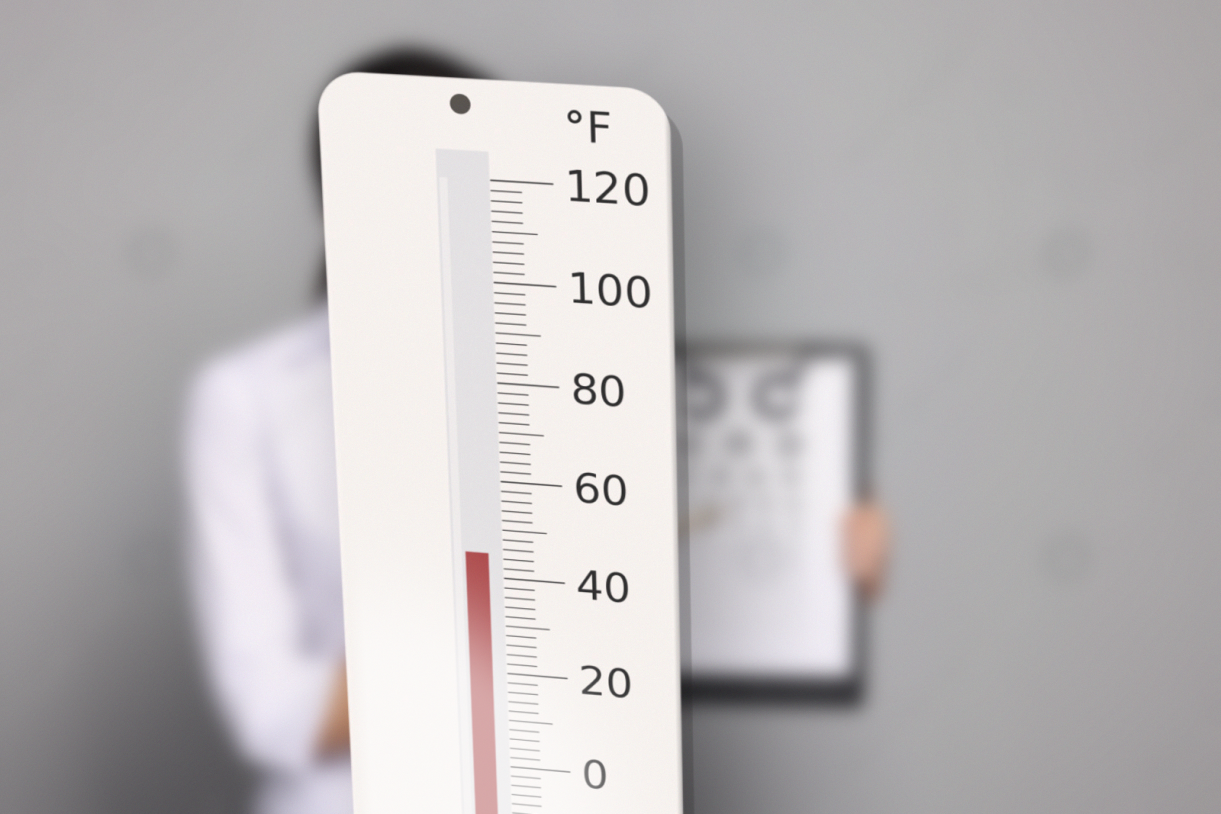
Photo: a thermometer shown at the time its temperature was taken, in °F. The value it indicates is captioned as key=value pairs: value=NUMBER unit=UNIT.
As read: value=45 unit=°F
